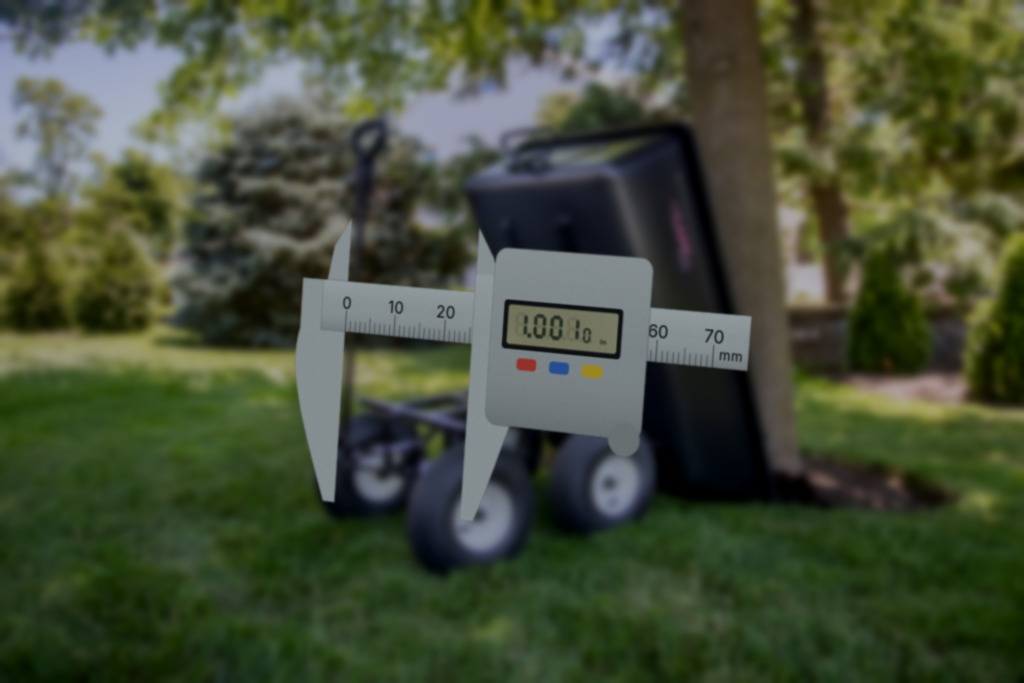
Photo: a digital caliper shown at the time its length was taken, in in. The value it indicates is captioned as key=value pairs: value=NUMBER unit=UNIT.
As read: value=1.0010 unit=in
